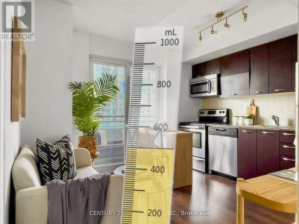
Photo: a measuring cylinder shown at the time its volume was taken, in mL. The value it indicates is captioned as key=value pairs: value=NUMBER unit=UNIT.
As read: value=500 unit=mL
